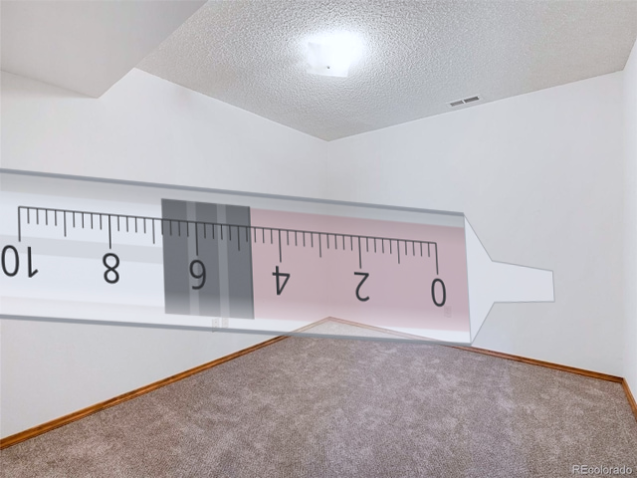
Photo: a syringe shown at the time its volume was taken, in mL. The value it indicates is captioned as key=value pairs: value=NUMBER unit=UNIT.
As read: value=4.7 unit=mL
